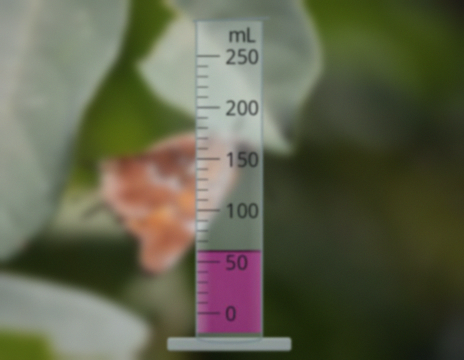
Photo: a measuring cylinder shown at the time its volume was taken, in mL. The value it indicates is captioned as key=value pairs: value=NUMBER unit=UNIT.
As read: value=60 unit=mL
